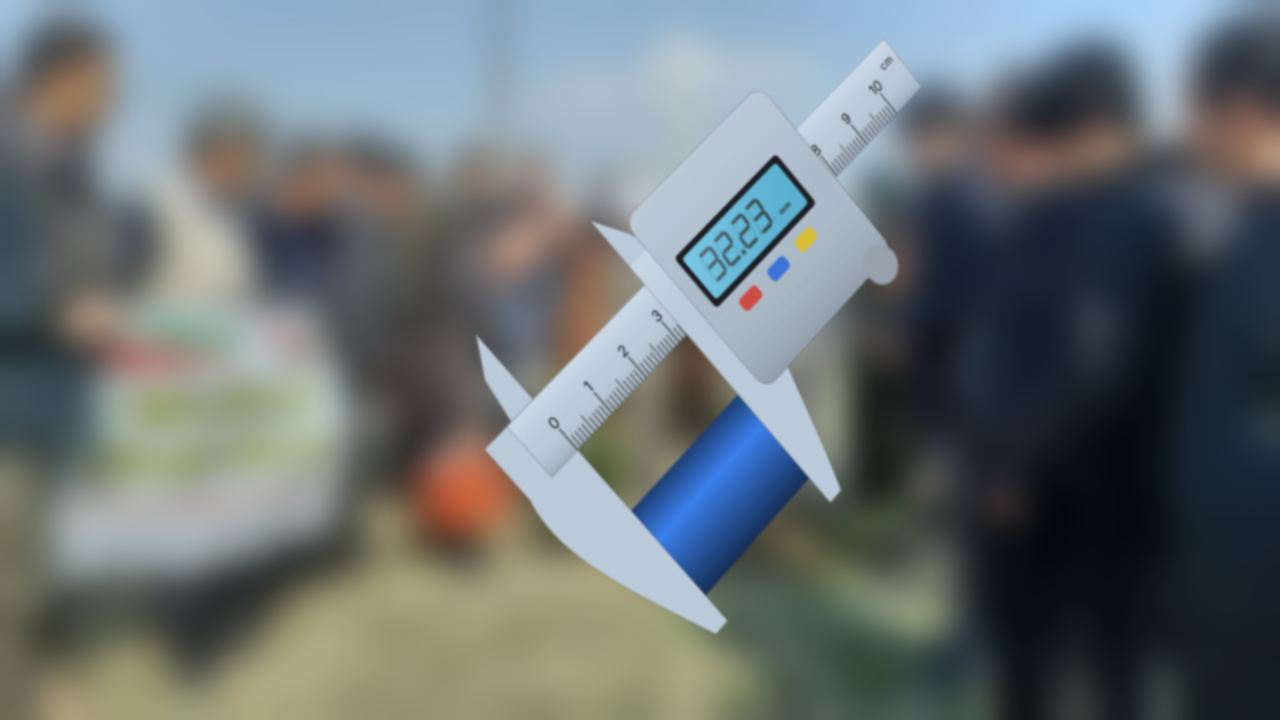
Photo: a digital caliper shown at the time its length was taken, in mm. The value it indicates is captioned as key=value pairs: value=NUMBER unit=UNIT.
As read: value=32.23 unit=mm
